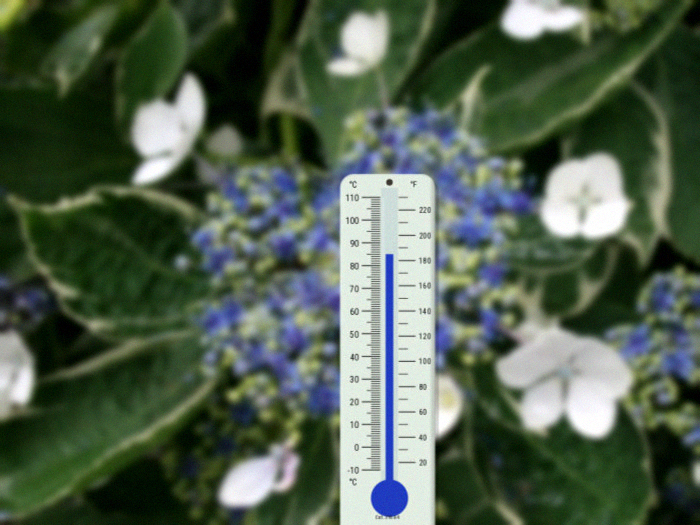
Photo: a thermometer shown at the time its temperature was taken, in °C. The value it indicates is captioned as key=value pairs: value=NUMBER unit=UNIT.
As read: value=85 unit=°C
